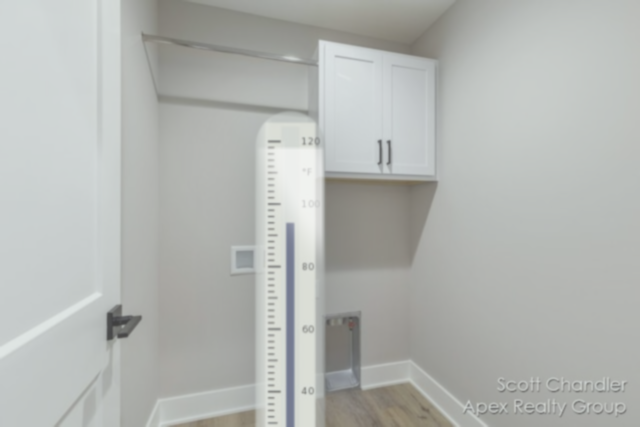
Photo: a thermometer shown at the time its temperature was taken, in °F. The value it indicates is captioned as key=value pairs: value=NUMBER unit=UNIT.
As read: value=94 unit=°F
